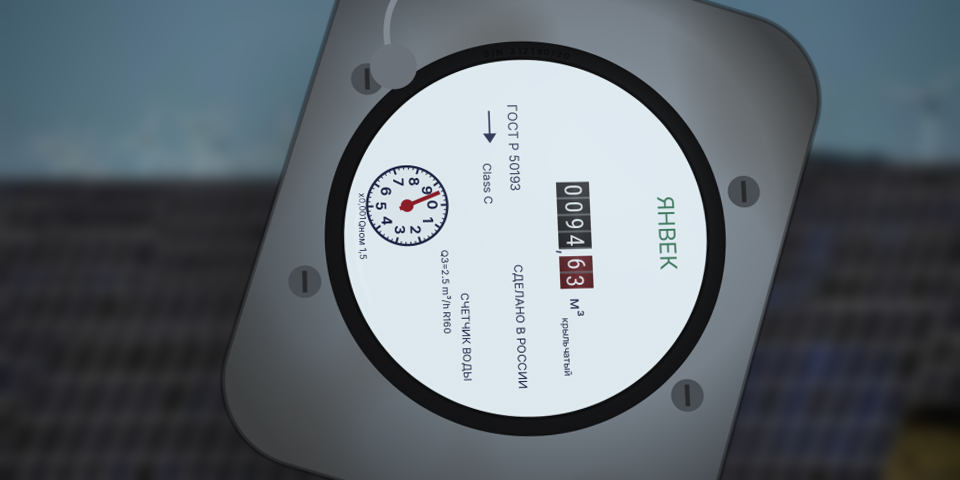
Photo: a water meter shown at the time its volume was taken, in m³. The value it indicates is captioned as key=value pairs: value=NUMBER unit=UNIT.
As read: value=94.629 unit=m³
